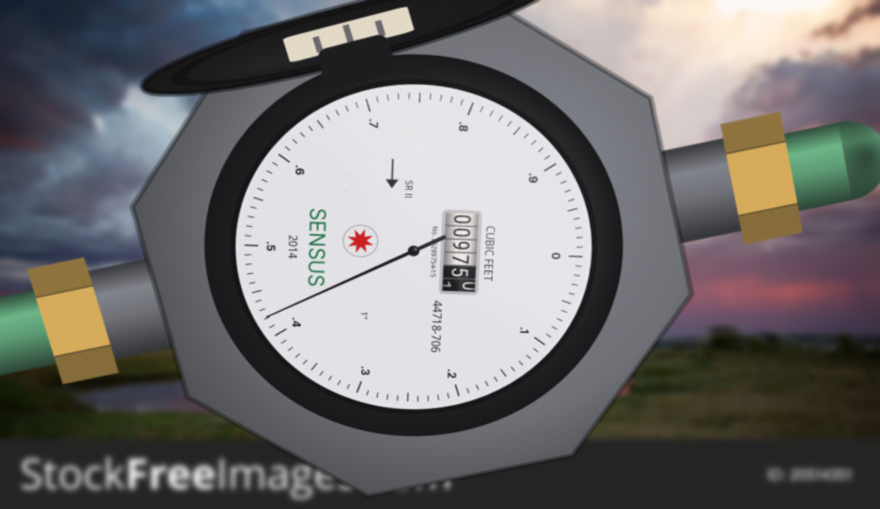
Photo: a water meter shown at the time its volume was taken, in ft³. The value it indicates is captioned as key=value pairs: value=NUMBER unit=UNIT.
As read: value=9750.42 unit=ft³
